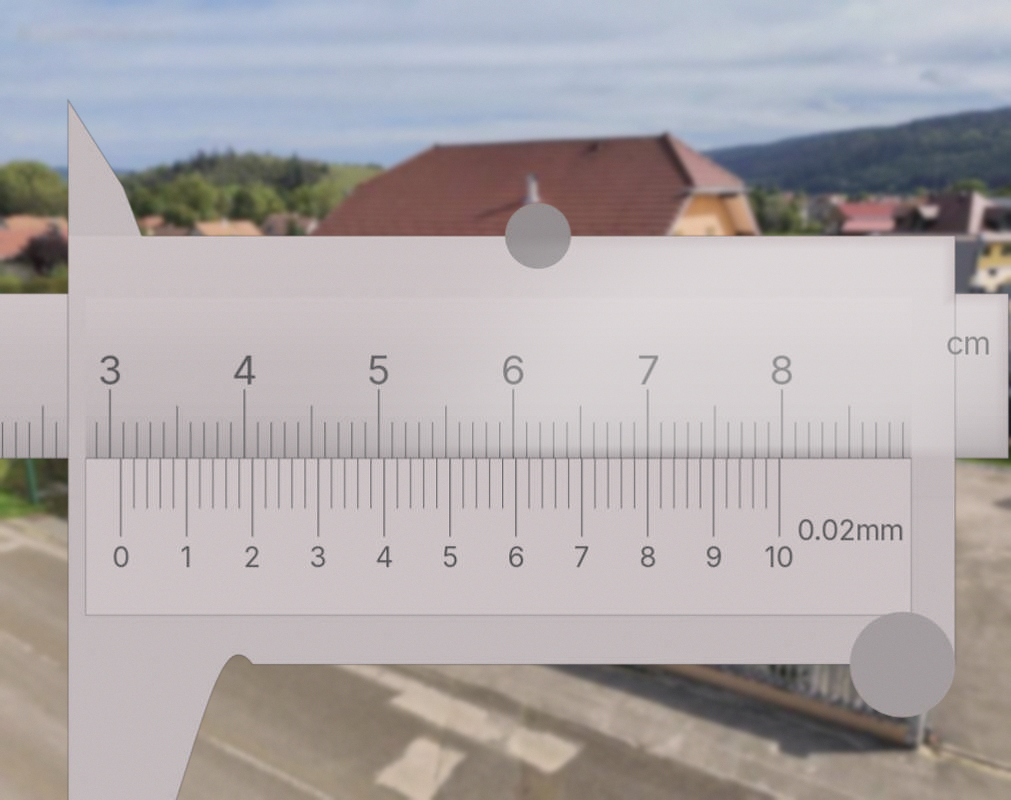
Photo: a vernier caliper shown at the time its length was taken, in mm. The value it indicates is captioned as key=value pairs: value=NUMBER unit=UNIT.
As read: value=30.8 unit=mm
